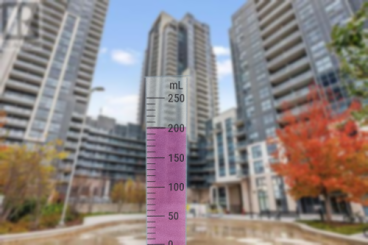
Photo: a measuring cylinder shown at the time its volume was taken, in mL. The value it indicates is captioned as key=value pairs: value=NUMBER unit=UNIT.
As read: value=200 unit=mL
